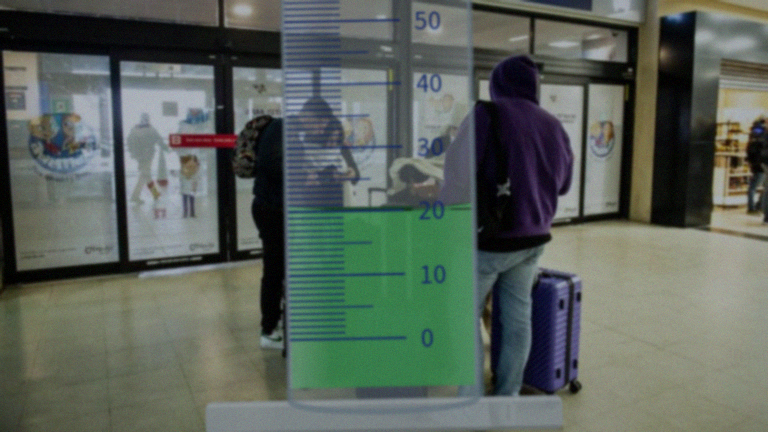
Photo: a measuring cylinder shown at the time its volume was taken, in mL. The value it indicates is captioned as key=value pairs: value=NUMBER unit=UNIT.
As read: value=20 unit=mL
